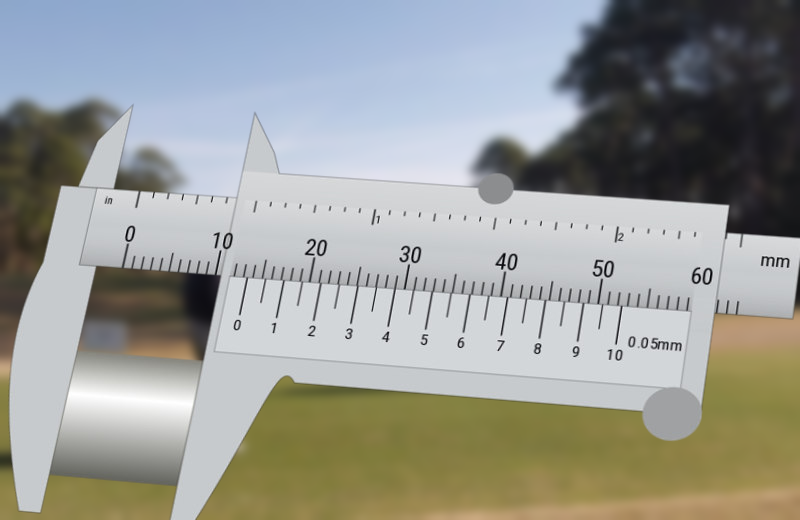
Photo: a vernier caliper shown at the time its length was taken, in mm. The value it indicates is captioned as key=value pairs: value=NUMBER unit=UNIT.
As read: value=13.4 unit=mm
